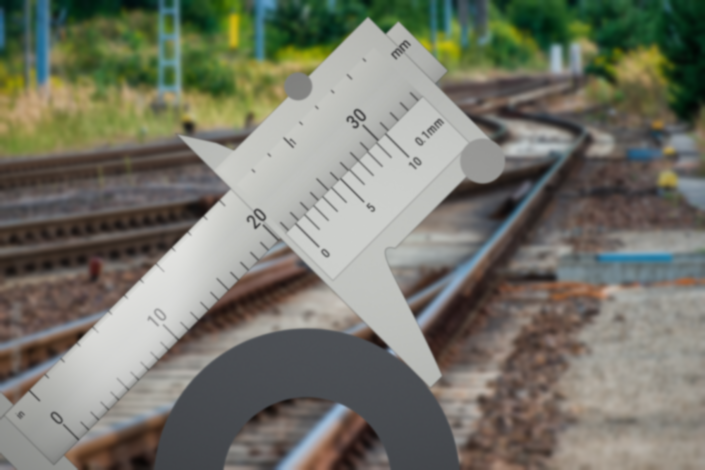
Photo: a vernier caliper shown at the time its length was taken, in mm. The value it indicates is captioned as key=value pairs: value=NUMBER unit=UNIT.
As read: value=21.7 unit=mm
